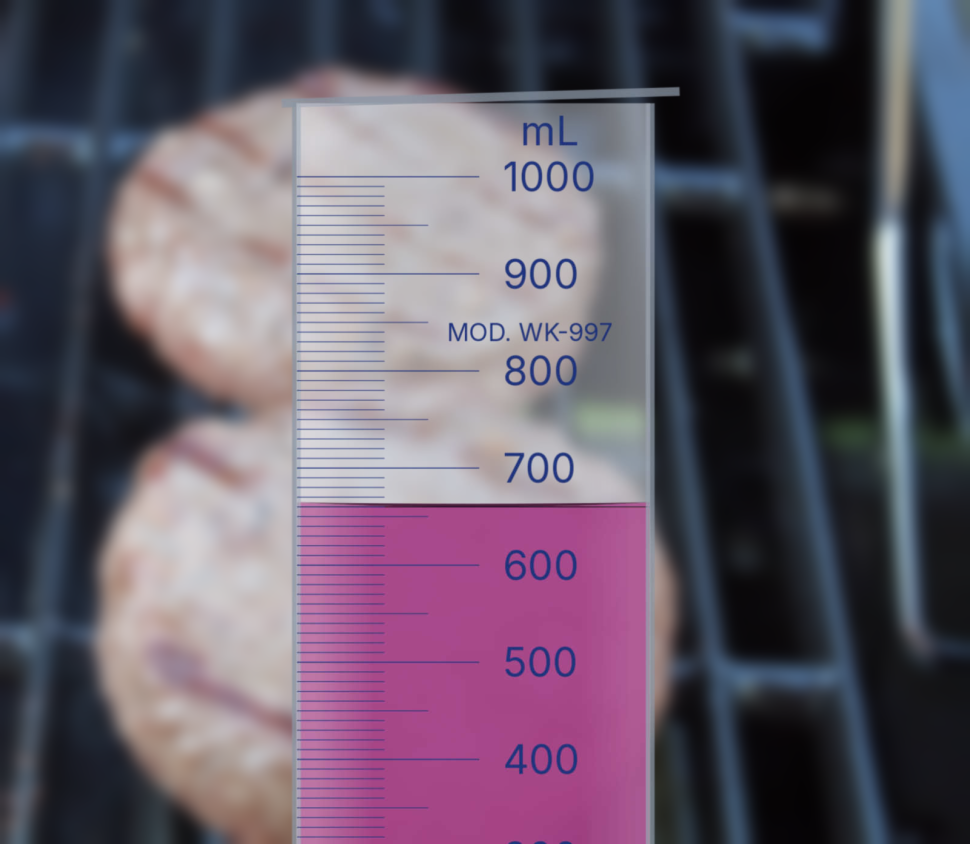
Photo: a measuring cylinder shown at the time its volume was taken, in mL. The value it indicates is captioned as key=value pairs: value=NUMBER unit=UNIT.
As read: value=660 unit=mL
